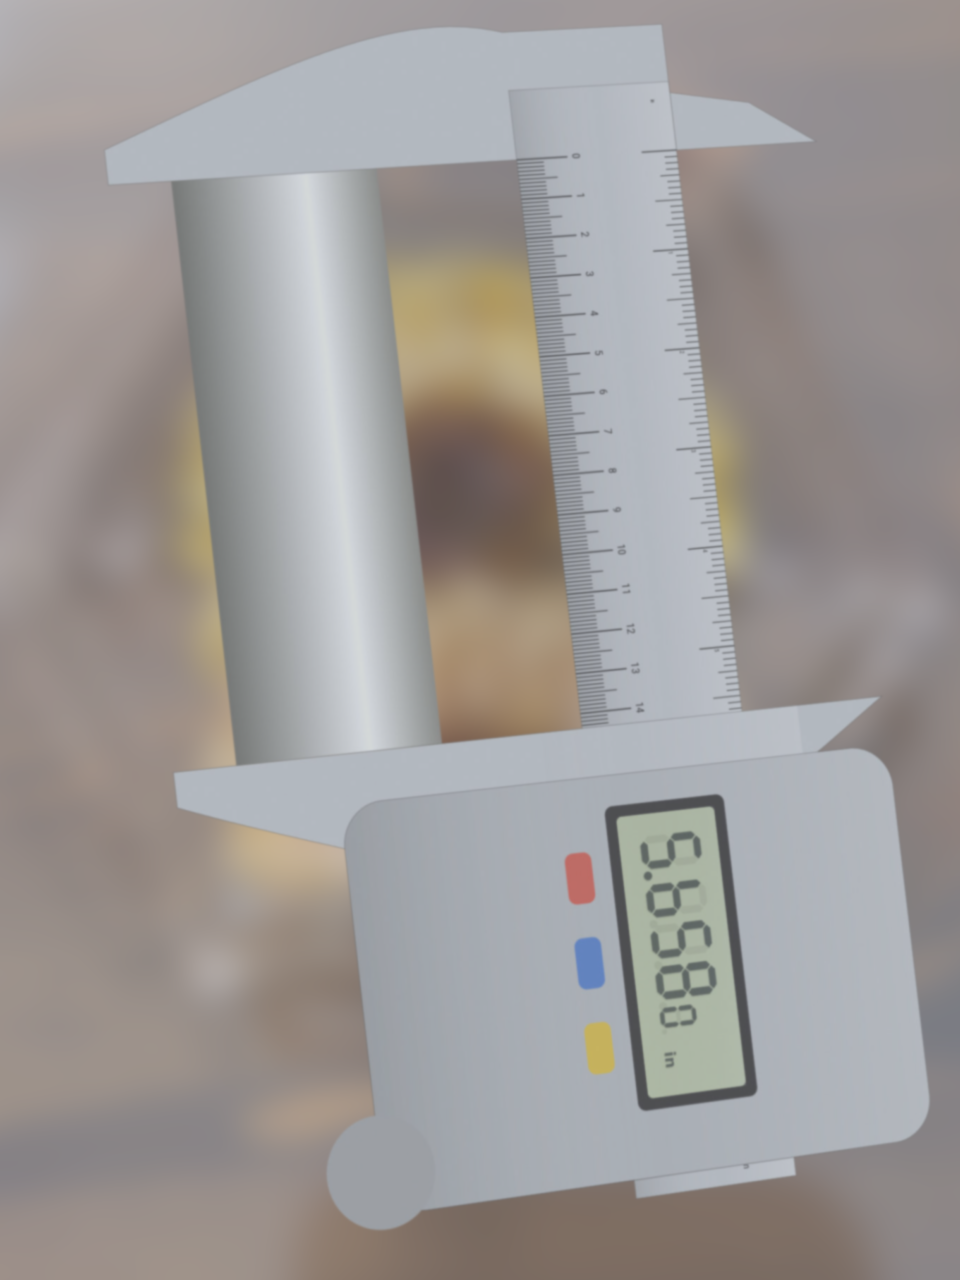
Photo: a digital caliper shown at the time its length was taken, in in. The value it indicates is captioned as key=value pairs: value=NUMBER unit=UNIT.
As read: value=5.6580 unit=in
